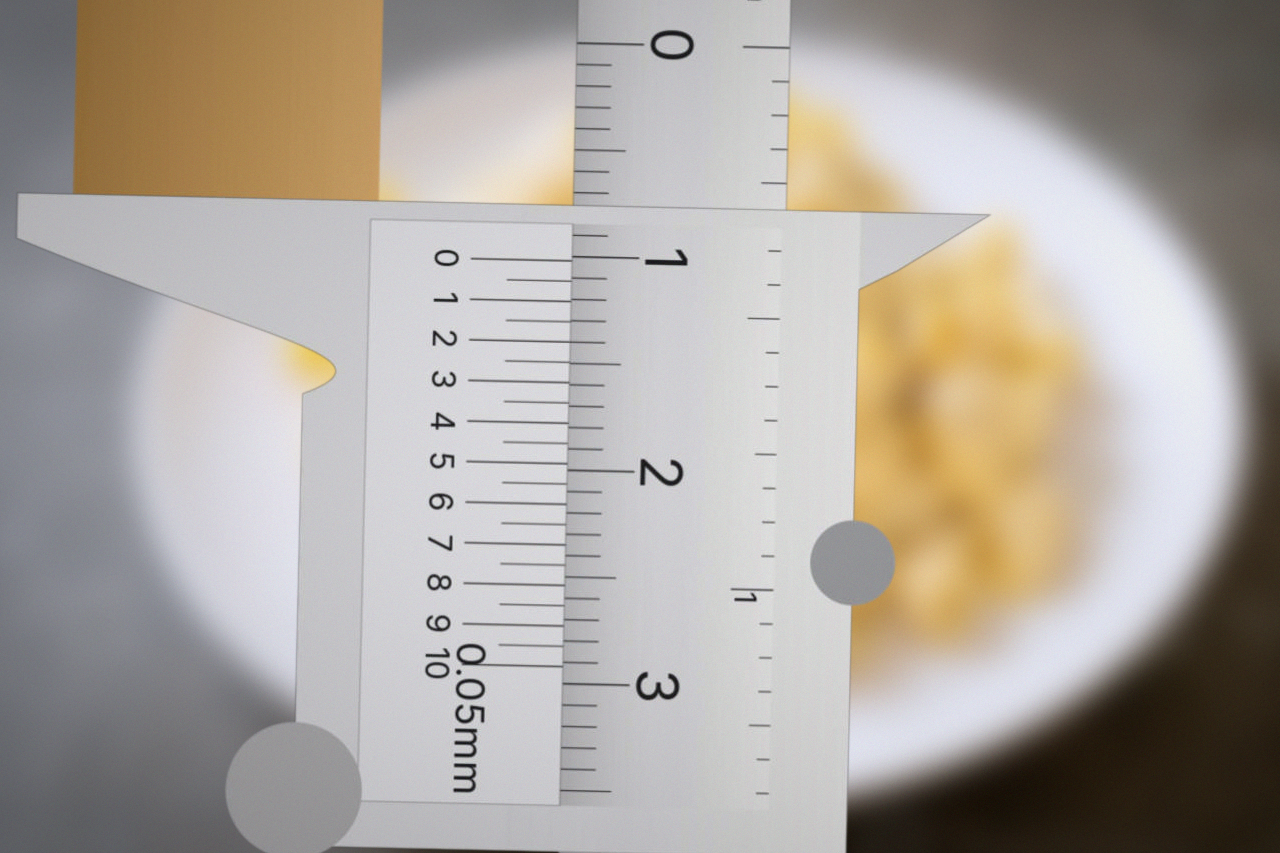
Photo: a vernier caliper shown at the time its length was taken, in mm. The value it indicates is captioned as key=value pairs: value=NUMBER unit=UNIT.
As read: value=10.2 unit=mm
